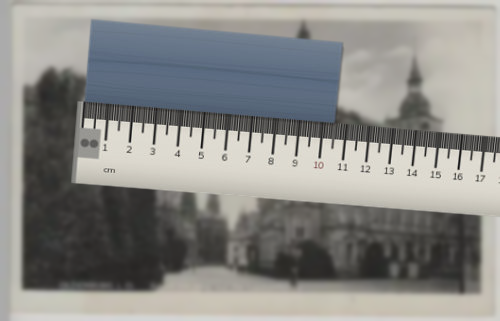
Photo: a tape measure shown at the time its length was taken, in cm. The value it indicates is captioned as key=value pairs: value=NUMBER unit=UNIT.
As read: value=10.5 unit=cm
